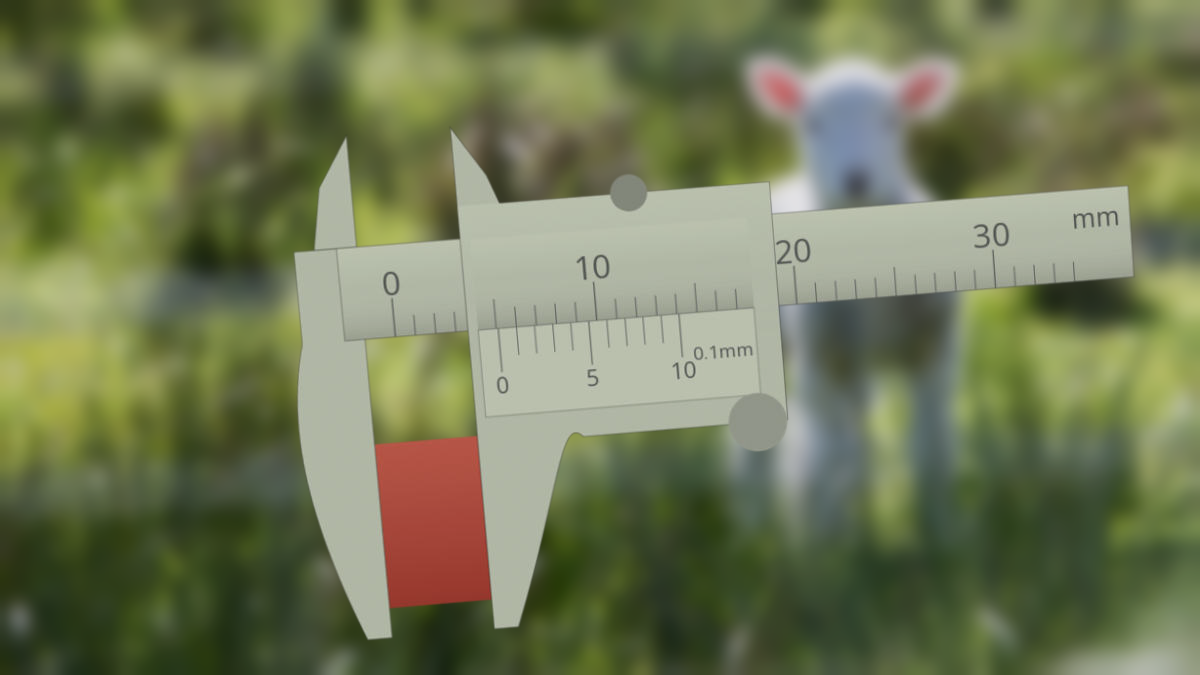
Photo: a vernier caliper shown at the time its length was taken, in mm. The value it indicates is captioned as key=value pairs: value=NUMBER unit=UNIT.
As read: value=5.1 unit=mm
